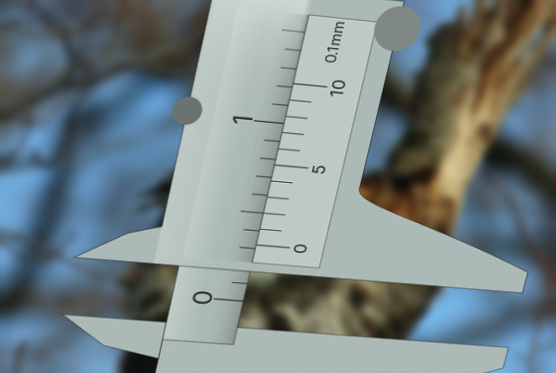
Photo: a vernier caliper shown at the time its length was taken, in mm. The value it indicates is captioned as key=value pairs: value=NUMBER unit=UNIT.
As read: value=3.2 unit=mm
